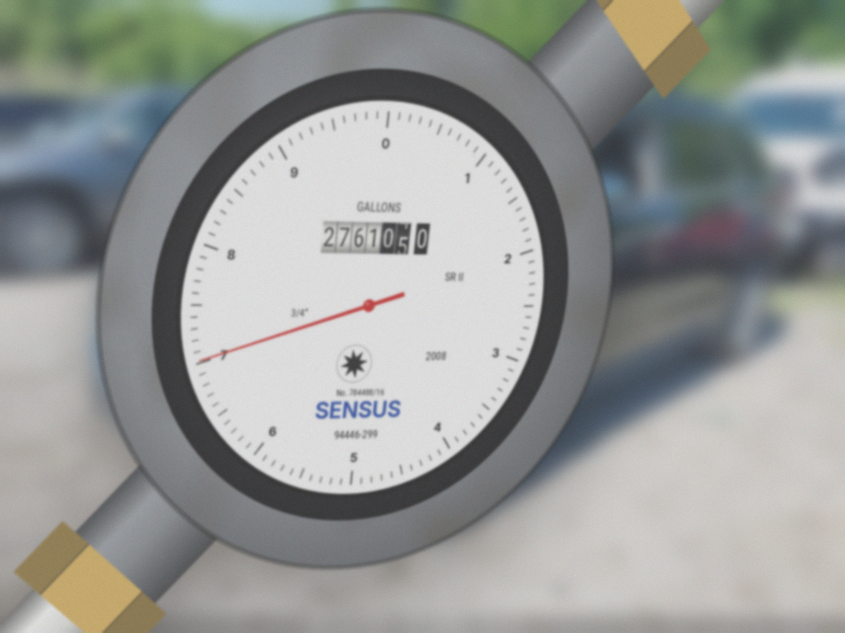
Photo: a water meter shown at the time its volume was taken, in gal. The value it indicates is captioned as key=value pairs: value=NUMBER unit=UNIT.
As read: value=2761047.0 unit=gal
